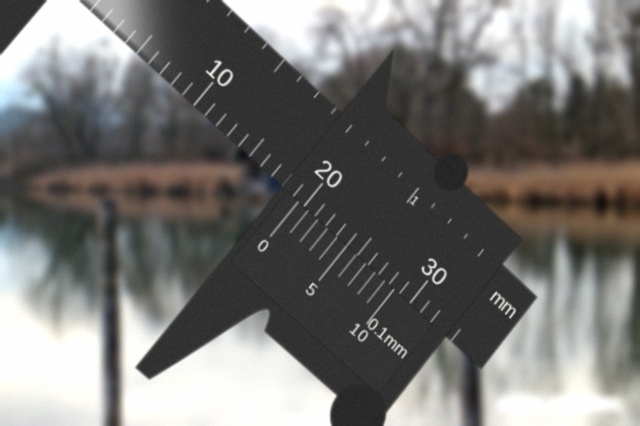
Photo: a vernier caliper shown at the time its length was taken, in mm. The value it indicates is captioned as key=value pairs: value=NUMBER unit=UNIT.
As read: value=19.5 unit=mm
